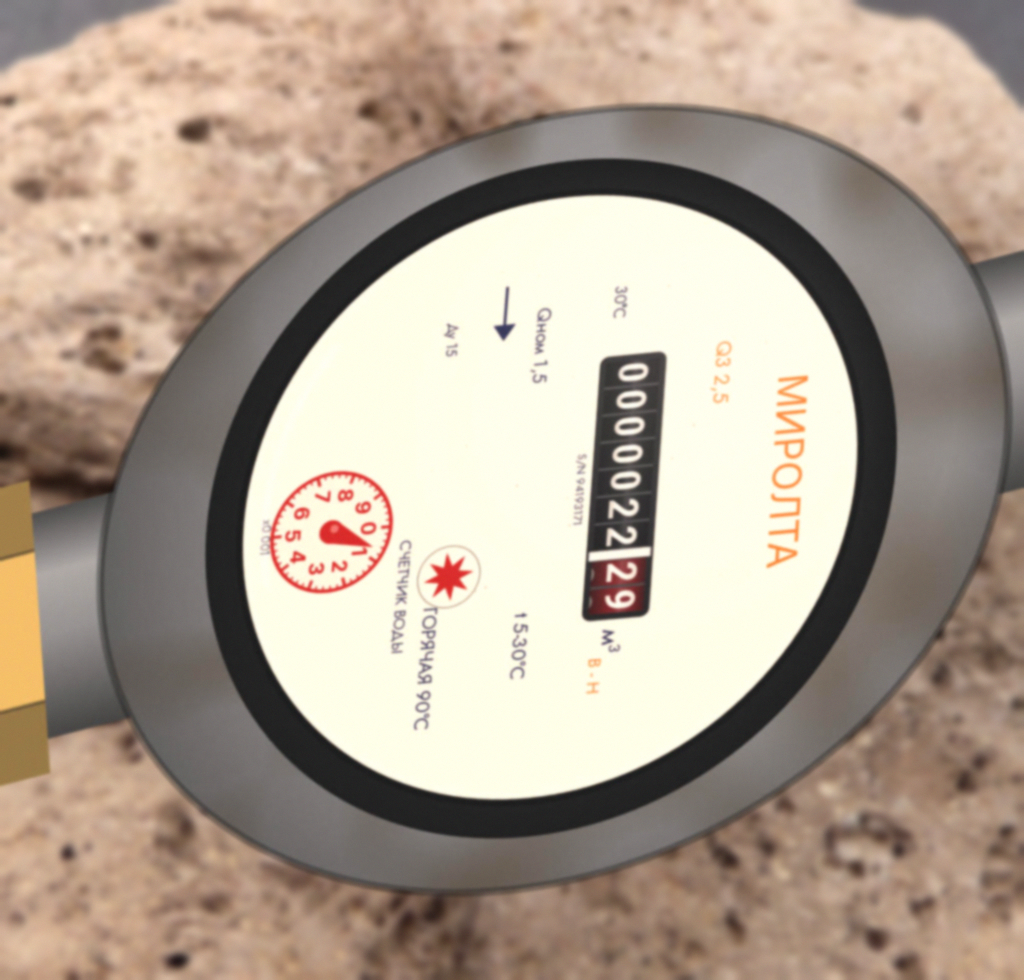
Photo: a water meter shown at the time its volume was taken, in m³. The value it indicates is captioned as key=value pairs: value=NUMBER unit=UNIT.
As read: value=22.290 unit=m³
